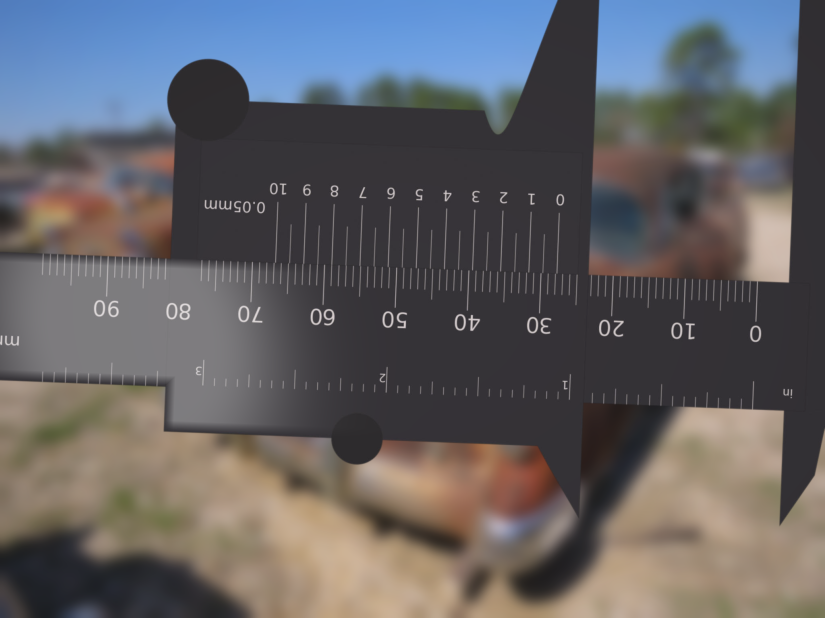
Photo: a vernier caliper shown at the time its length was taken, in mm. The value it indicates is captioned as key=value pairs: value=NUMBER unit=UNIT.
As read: value=27.8 unit=mm
